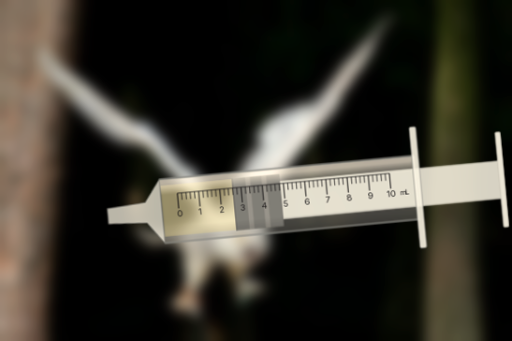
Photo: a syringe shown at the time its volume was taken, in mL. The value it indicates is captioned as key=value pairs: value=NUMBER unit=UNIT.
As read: value=2.6 unit=mL
